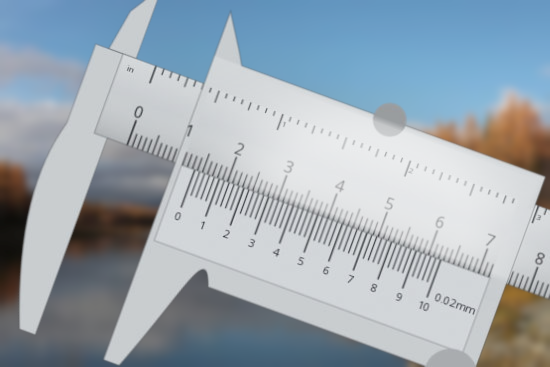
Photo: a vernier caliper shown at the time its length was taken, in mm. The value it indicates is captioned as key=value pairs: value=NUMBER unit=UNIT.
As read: value=13.5 unit=mm
